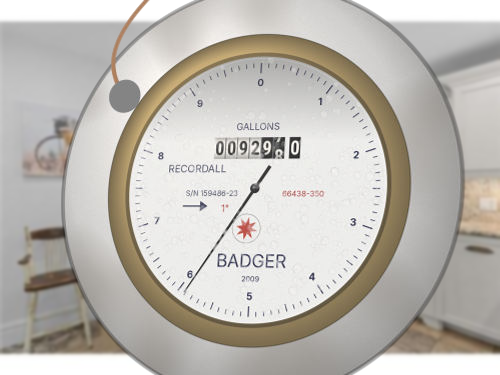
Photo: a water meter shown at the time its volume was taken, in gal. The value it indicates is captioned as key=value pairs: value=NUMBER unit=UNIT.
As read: value=92975.9 unit=gal
